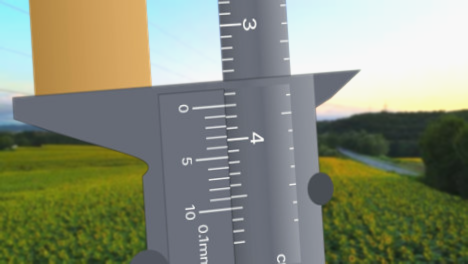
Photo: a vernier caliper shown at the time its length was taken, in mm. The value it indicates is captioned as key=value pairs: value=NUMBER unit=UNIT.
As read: value=37.0 unit=mm
